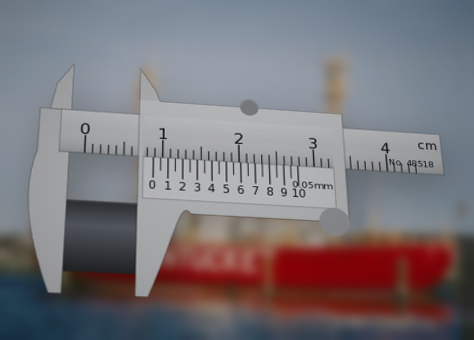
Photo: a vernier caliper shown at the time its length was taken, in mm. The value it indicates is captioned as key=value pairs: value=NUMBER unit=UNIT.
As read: value=8.8 unit=mm
